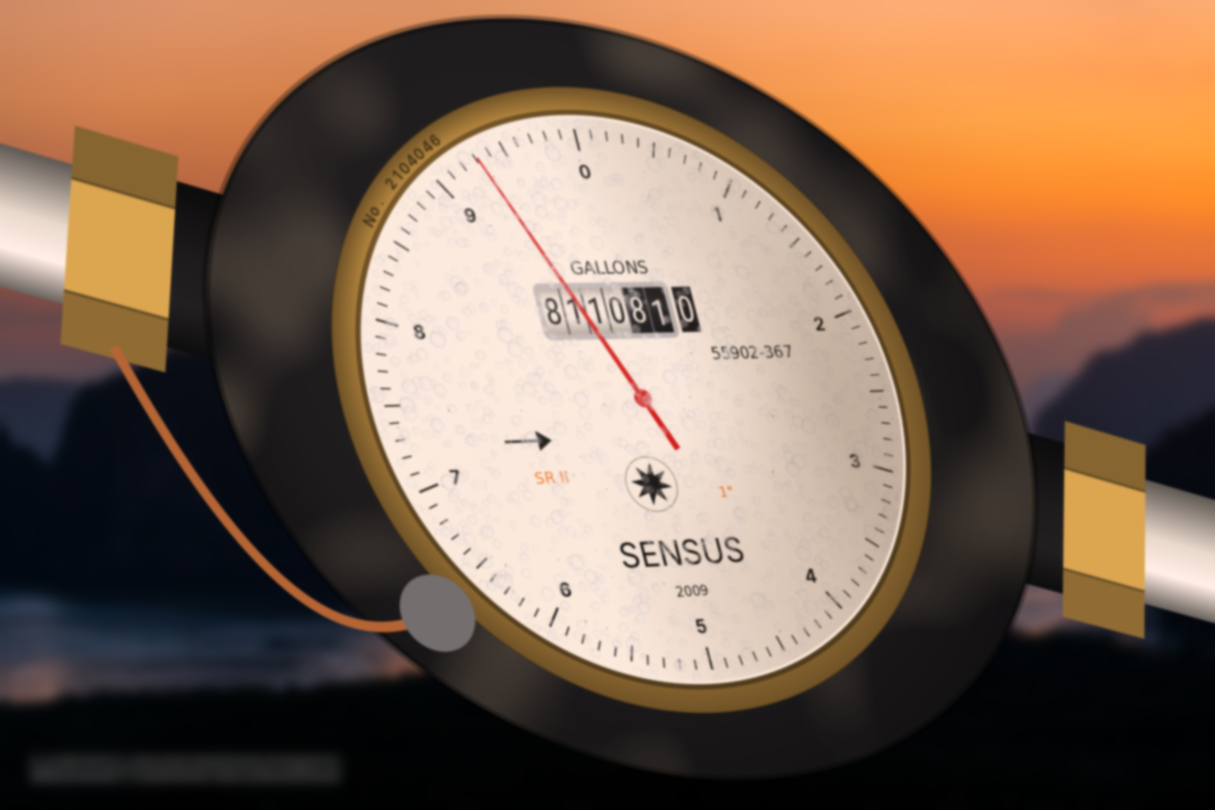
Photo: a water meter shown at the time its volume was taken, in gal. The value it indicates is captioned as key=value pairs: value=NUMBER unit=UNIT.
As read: value=8110809.3 unit=gal
